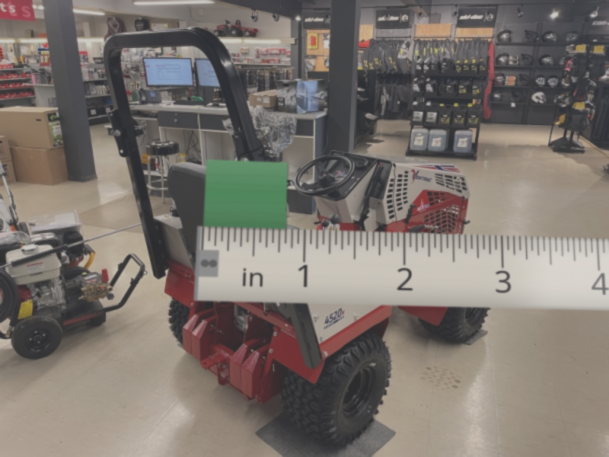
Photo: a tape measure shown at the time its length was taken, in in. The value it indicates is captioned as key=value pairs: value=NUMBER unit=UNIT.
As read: value=0.8125 unit=in
